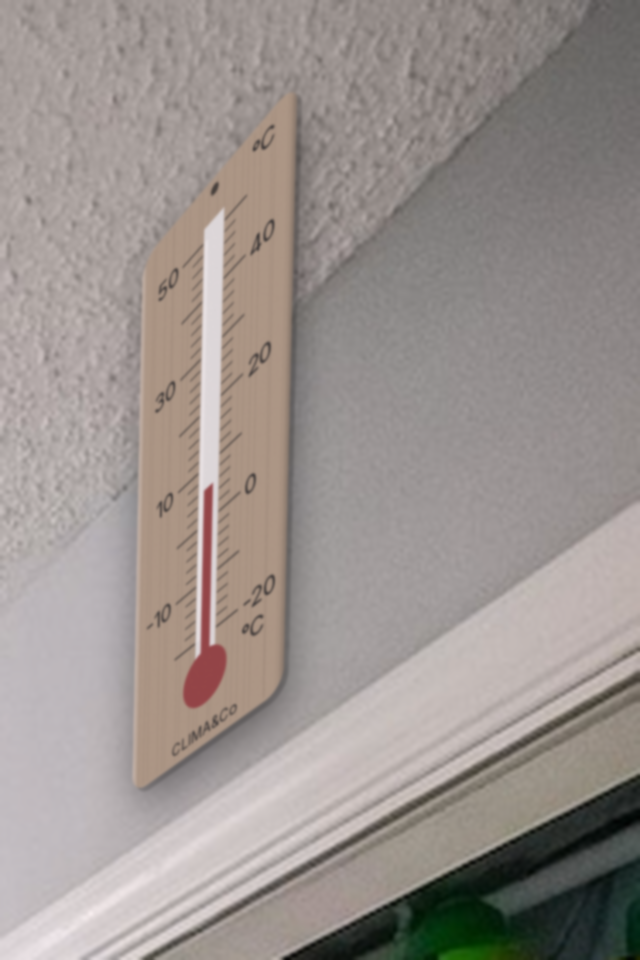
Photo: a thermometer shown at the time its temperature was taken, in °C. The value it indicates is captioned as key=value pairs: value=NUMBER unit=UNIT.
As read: value=6 unit=°C
